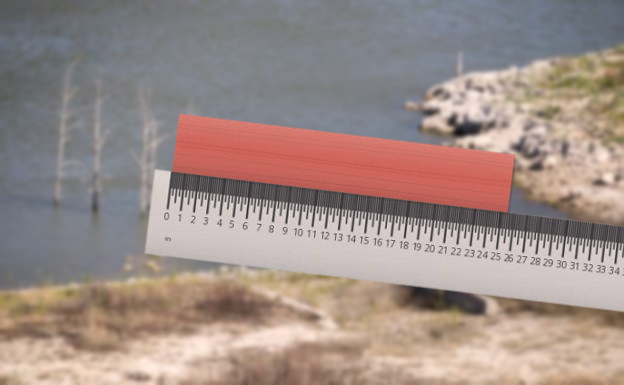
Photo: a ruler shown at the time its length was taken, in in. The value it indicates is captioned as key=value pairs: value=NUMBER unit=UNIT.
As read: value=25.5 unit=in
